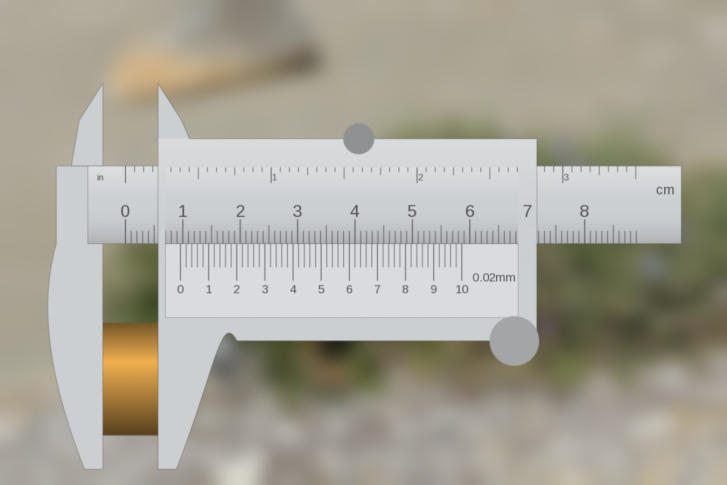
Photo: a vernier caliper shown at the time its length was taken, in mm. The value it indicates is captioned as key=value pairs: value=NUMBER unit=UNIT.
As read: value=9.6 unit=mm
